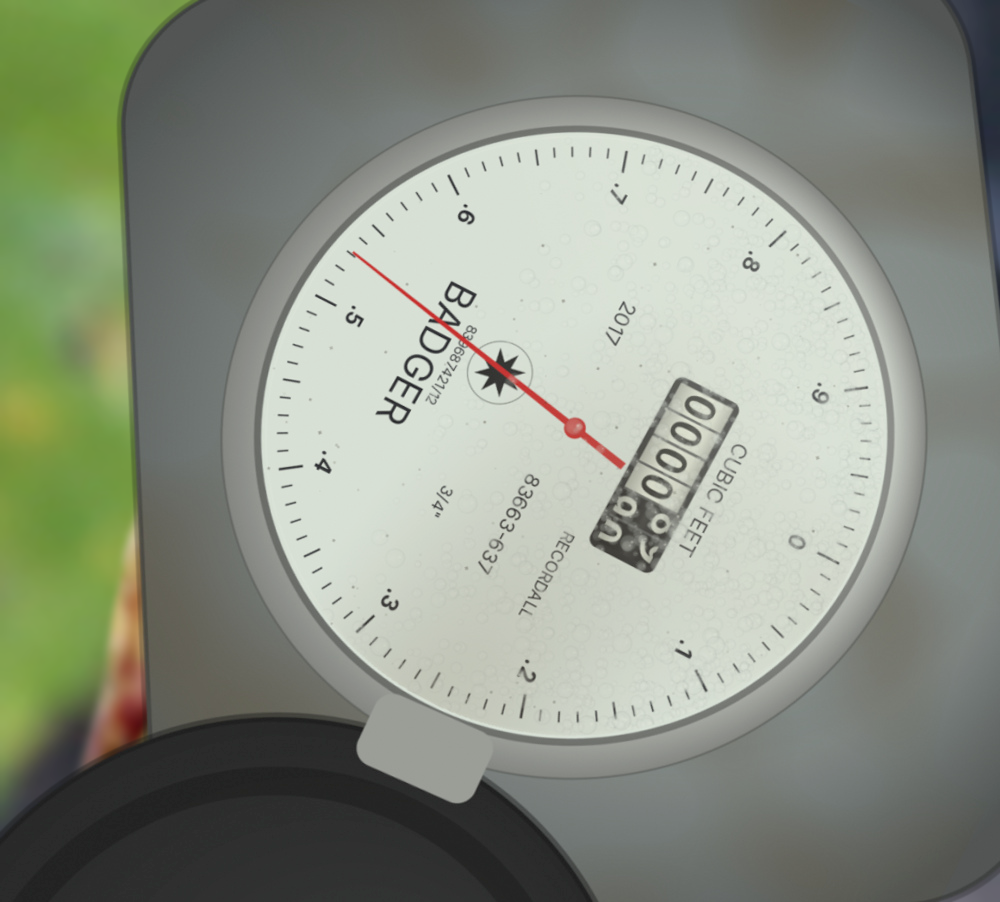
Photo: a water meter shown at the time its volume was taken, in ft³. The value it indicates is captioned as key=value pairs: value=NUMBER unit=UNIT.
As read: value=89.53 unit=ft³
